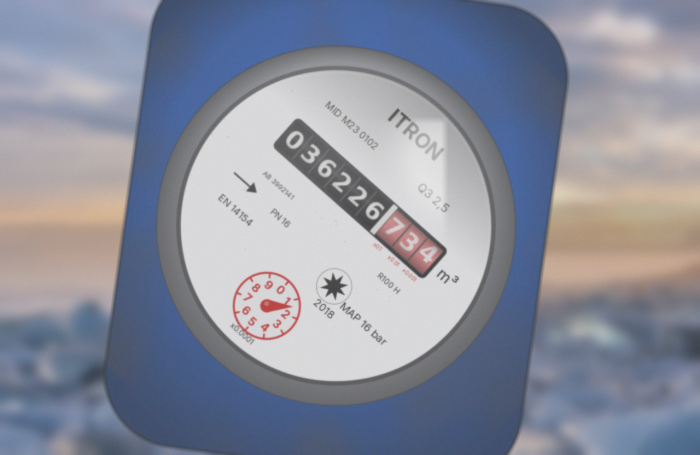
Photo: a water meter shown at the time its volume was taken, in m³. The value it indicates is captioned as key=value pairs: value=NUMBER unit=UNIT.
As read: value=36226.7341 unit=m³
